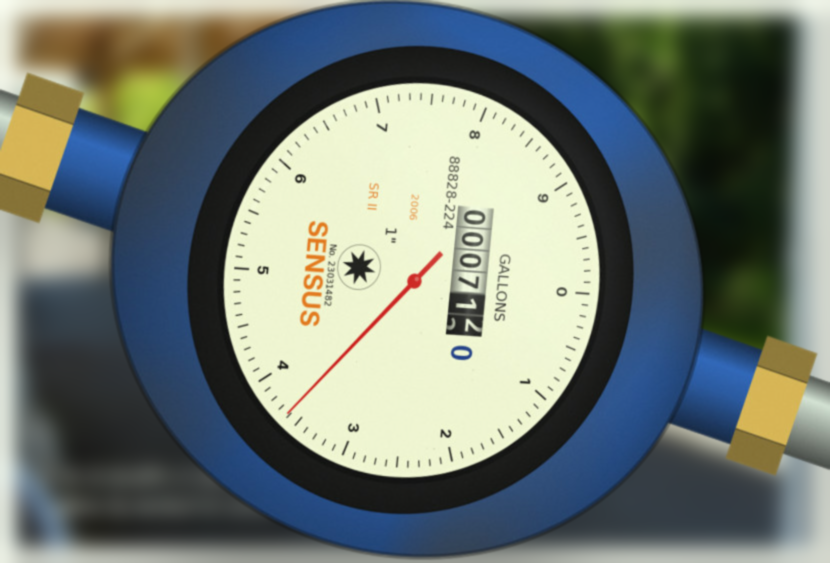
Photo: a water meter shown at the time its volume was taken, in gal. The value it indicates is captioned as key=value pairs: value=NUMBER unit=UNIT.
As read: value=7123.6 unit=gal
